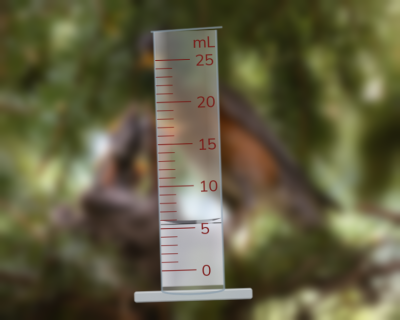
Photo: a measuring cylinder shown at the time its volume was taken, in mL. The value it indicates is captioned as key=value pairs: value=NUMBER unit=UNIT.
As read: value=5.5 unit=mL
